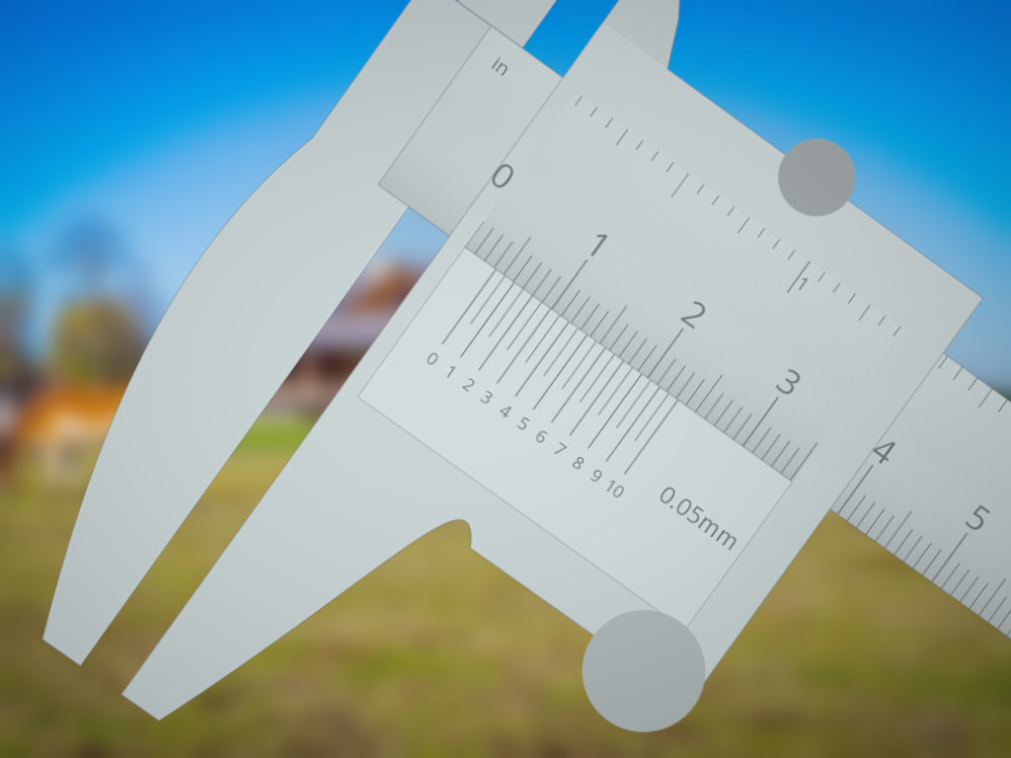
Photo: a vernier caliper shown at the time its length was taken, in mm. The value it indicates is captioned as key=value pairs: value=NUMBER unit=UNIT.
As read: value=4.2 unit=mm
